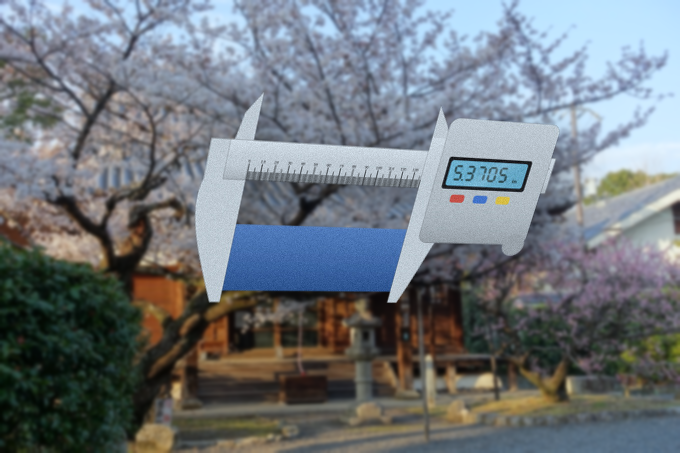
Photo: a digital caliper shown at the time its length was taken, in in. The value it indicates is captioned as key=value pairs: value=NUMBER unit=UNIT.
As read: value=5.3705 unit=in
